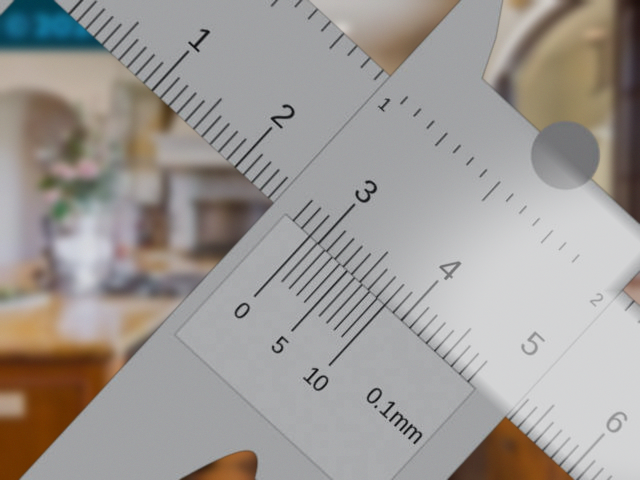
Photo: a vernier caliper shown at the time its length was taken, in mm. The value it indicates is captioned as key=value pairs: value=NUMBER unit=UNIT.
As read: value=29.0 unit=mm
